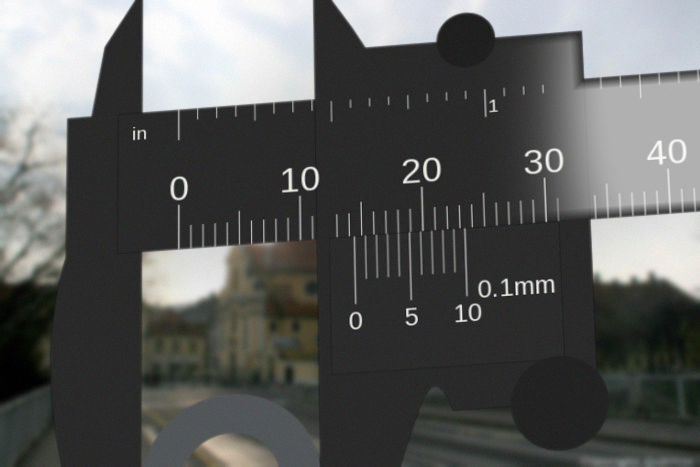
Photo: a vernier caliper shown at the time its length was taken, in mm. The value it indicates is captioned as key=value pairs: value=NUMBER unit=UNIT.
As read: value=14.4 unit=mm
